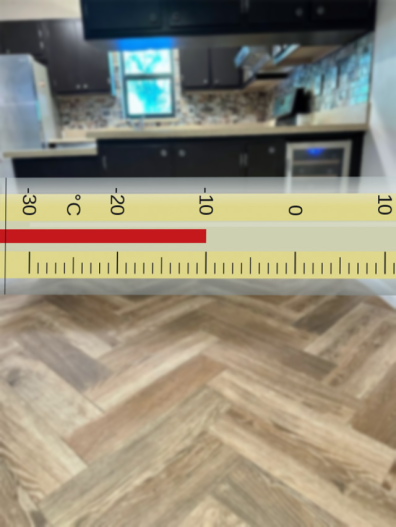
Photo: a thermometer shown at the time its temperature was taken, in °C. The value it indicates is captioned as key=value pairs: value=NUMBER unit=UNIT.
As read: value=-10 unit=°C
